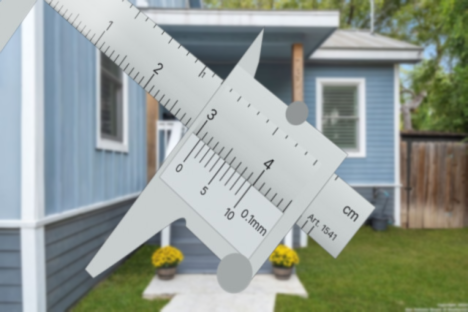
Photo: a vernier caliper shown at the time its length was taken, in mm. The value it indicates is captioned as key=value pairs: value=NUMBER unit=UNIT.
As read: value=30.8 unit=mm
